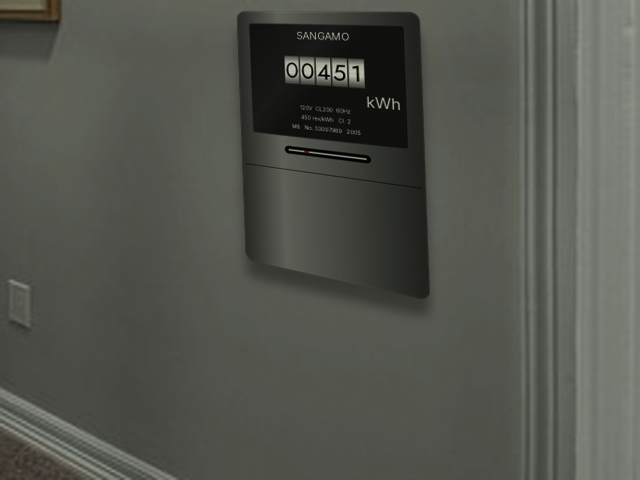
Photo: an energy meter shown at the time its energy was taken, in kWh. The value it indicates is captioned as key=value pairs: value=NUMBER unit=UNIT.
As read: value=451 unit=kWh
